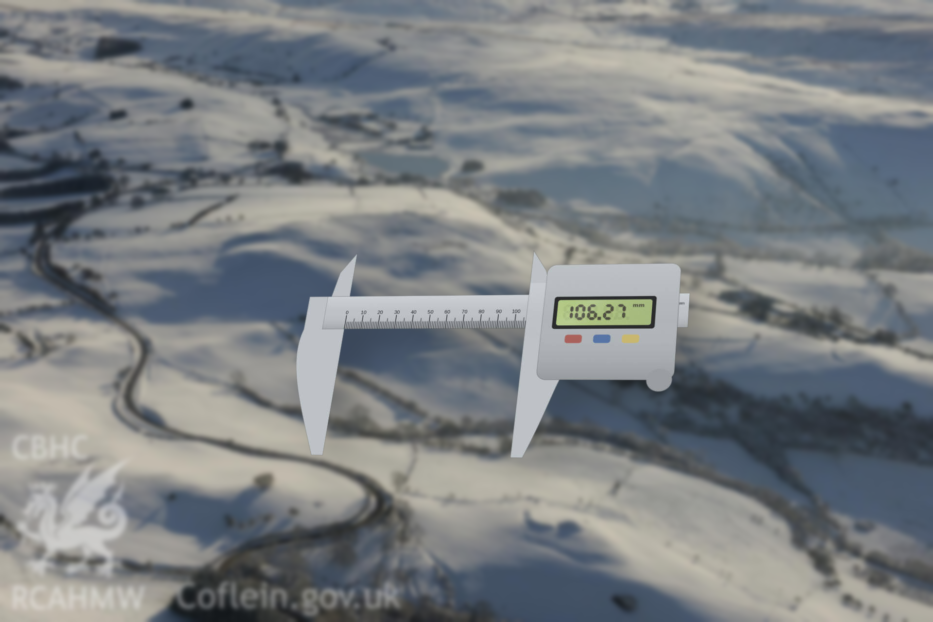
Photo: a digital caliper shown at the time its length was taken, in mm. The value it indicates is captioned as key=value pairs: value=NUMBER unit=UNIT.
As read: value=106.27 unit=mm
